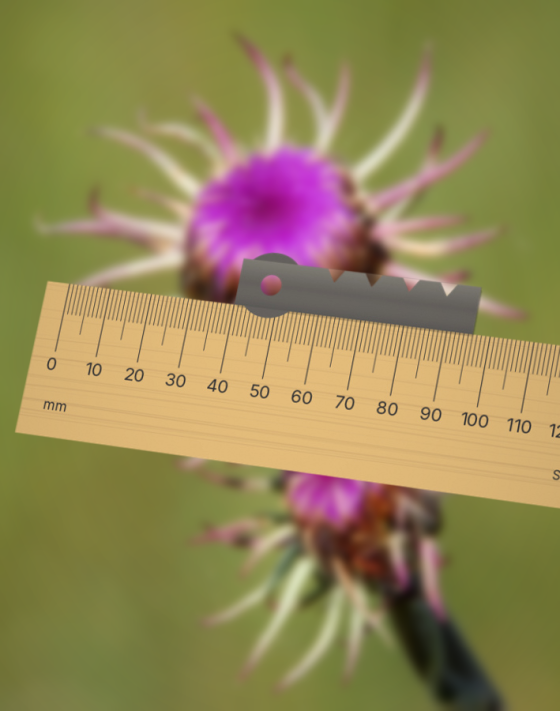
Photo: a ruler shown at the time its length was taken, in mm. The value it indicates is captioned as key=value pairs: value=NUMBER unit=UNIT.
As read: value=56 unit=mm
